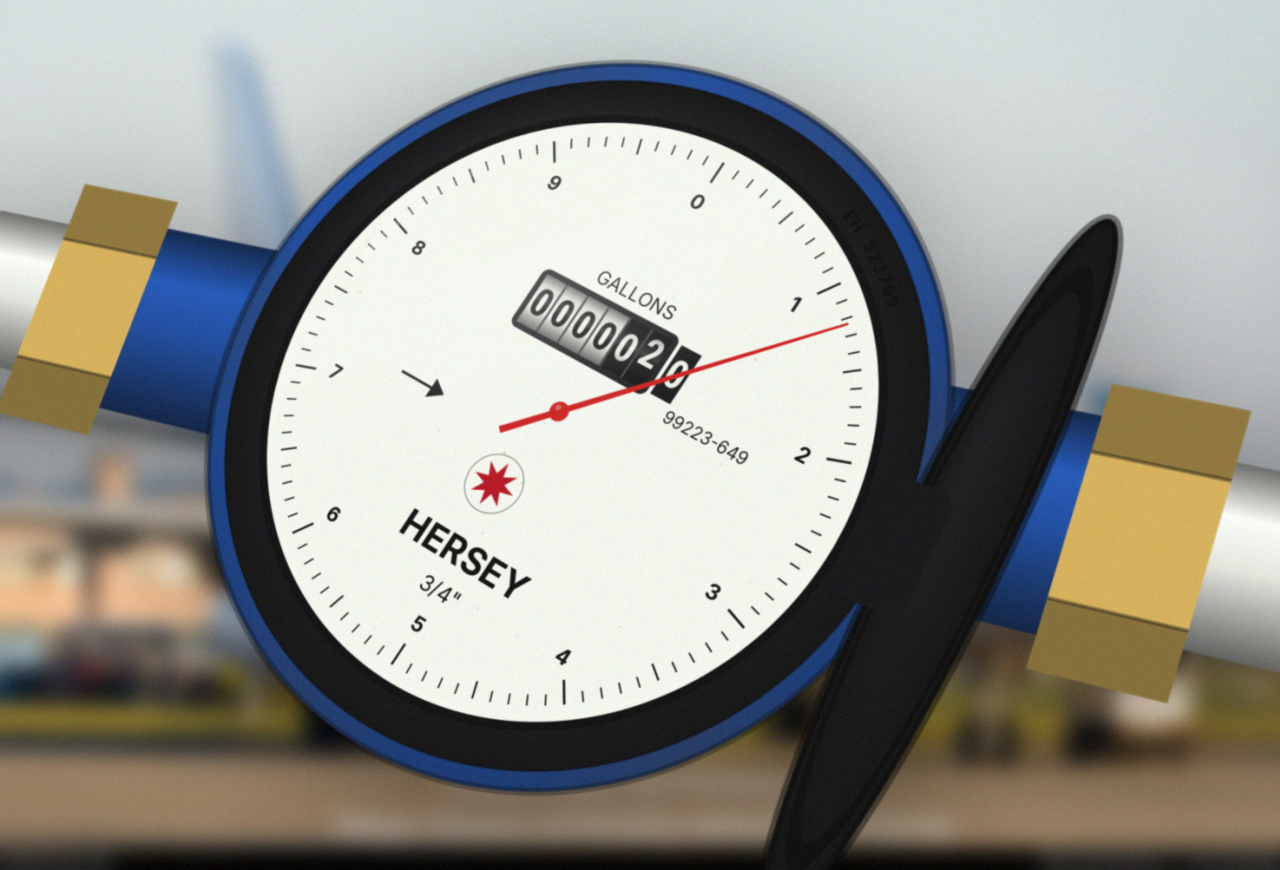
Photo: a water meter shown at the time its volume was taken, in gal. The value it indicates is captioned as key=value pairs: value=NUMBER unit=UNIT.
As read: value=21.2 unit=gal
